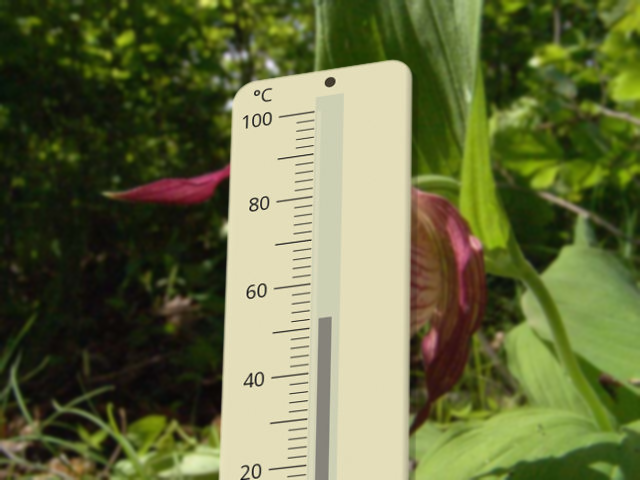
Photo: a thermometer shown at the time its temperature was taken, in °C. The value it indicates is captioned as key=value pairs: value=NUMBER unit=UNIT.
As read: value=52 unit=°C
